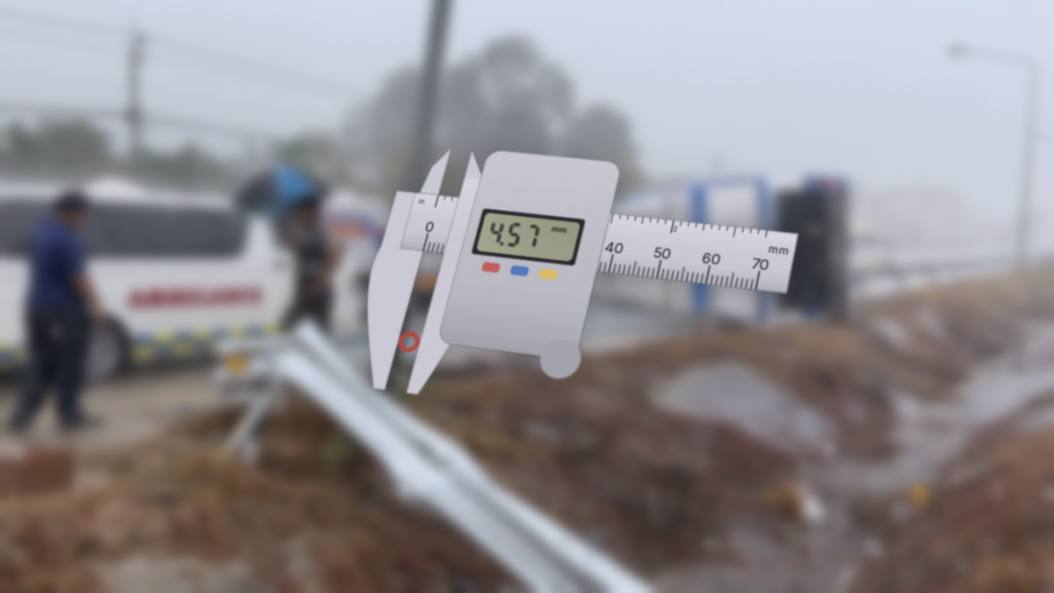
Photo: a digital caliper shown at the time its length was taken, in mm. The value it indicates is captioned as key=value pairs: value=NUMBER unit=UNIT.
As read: value=4.57 unit=mm
